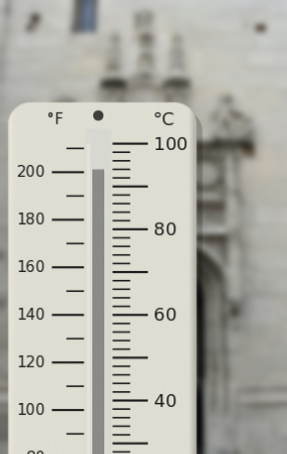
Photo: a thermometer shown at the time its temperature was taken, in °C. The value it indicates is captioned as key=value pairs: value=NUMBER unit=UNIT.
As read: value=94 unit=°C
